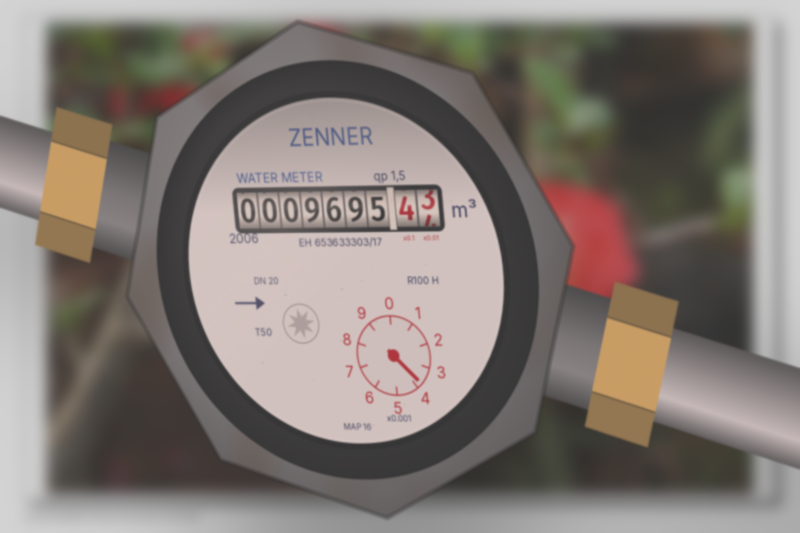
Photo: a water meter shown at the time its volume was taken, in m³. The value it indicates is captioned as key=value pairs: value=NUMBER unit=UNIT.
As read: value=9695.433 unit=m³
